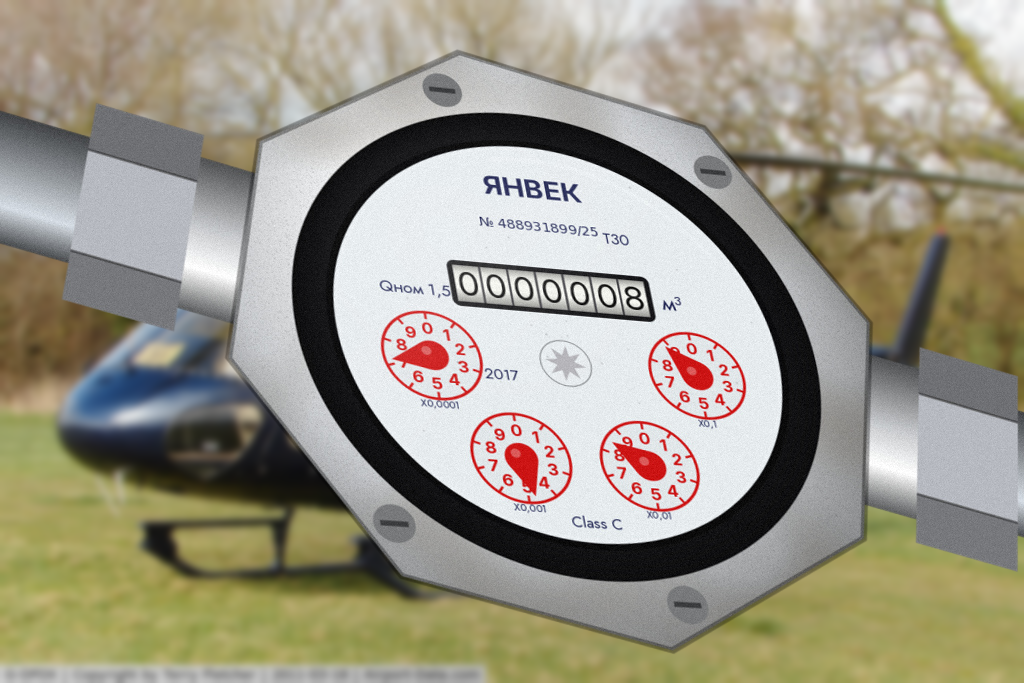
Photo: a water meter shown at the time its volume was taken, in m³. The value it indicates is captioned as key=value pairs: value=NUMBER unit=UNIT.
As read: value=8.8847 unit=m³
